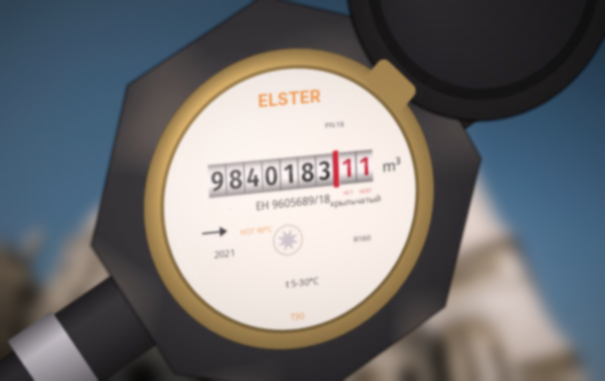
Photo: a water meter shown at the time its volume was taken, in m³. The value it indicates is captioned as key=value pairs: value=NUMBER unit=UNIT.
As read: value=9840183.11 unit=m³
